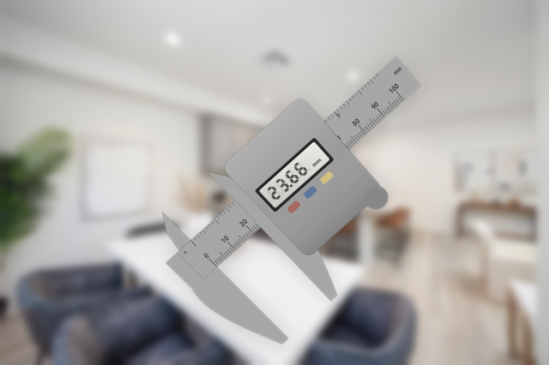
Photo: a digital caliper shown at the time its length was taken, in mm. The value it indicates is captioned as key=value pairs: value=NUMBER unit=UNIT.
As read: value=23.66 unit=mm
